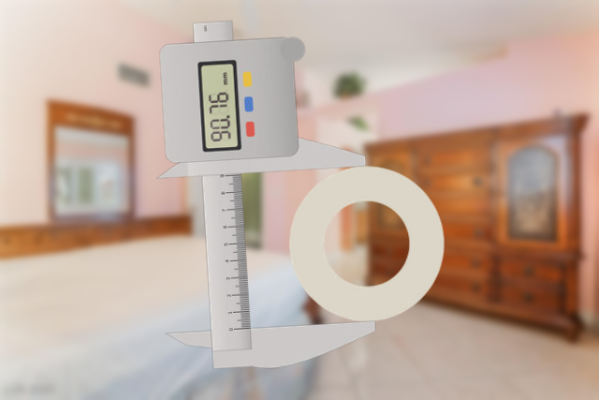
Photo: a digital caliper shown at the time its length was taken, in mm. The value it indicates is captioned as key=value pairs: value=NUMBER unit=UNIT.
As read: value=90.76 unit=mm
